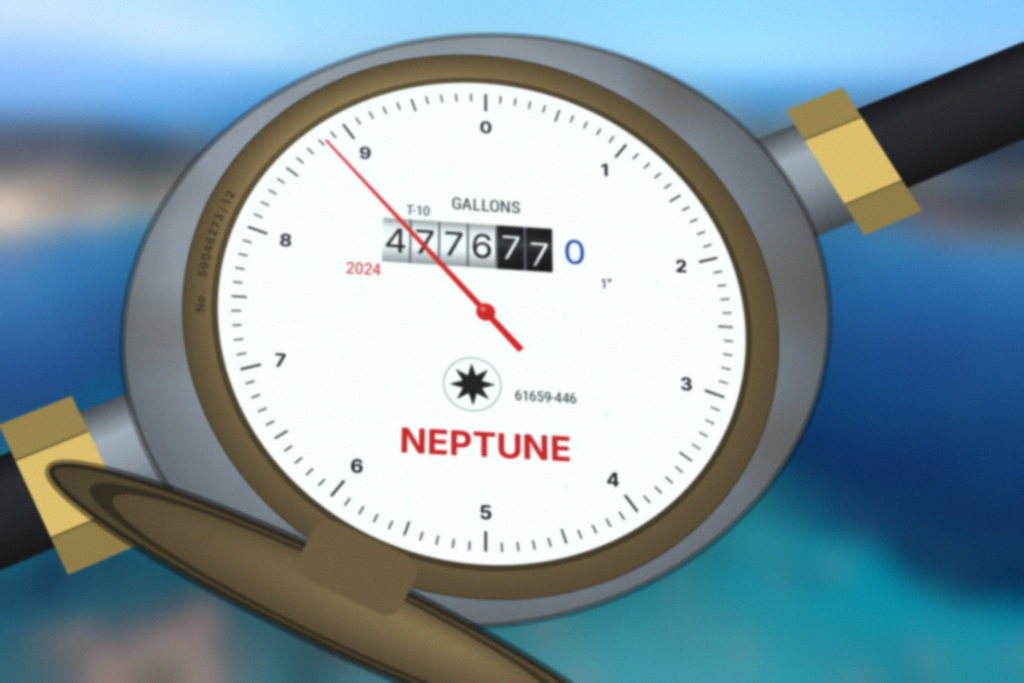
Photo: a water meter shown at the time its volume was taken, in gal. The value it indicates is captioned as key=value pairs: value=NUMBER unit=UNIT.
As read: value=4776768.8 unit=gal
